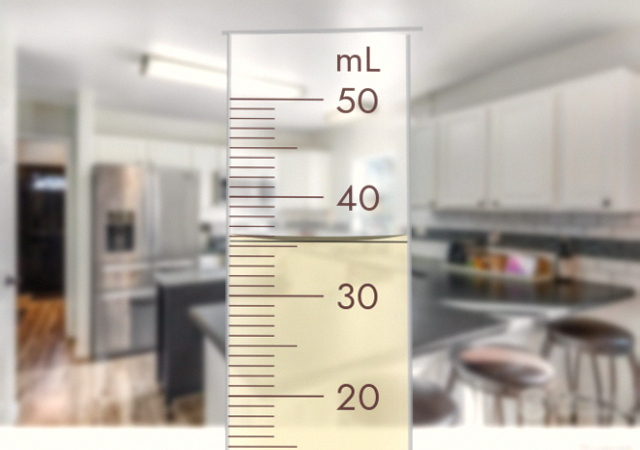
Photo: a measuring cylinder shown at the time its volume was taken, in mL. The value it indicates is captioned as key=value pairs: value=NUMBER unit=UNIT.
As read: value=35.5 unit=mL
